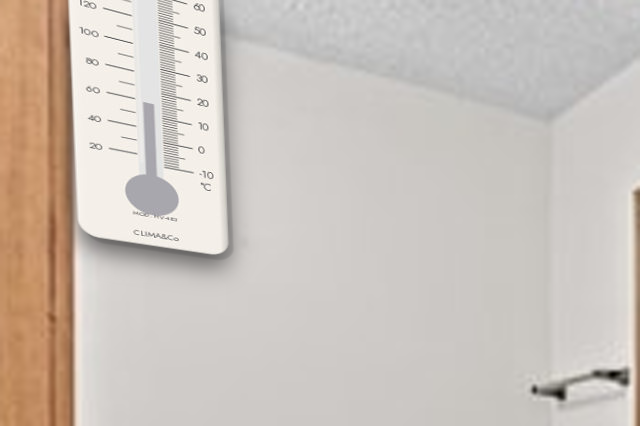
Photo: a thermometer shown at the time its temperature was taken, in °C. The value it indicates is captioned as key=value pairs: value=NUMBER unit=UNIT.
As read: value=15 unit=°C
